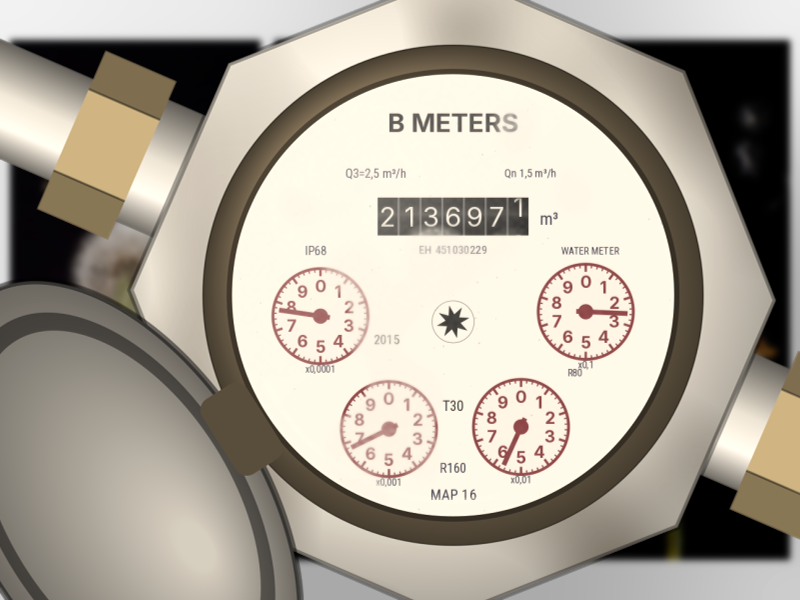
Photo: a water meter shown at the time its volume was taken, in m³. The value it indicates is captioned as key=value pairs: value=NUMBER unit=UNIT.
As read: value=2136971.2567 unit=m³
